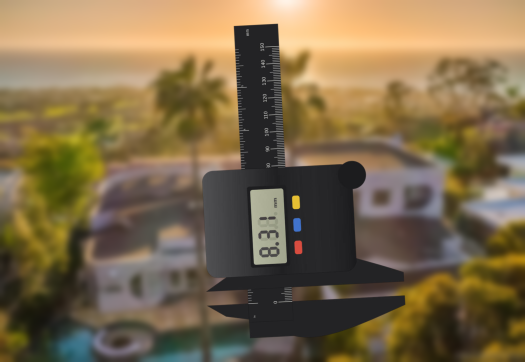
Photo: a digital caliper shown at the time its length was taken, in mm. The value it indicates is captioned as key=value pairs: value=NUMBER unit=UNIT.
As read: value=8.31 unit=mm
